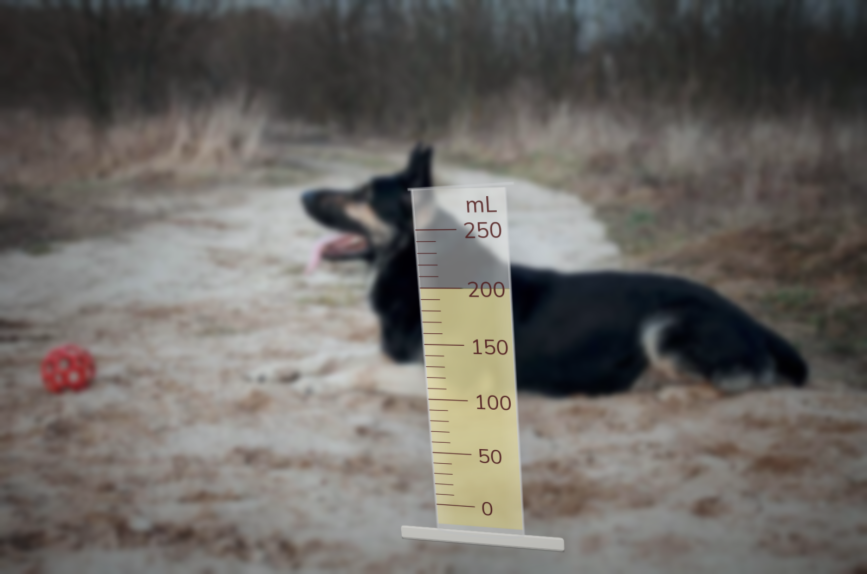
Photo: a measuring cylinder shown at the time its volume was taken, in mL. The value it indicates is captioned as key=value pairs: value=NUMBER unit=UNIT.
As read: value=200 unit=mL
